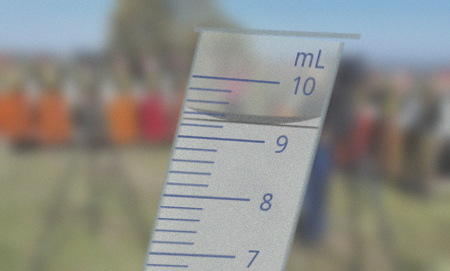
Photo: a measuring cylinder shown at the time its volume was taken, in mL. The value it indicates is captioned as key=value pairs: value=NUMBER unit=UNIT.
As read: value=9.3 unit=mL
